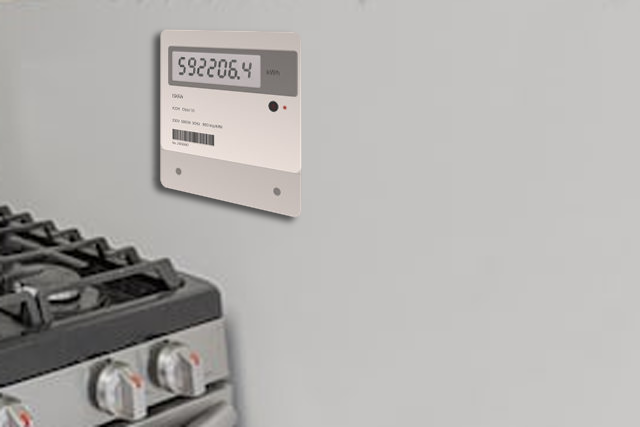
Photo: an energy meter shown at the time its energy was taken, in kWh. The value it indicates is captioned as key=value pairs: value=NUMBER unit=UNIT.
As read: value=592206.4 unit=kWh
